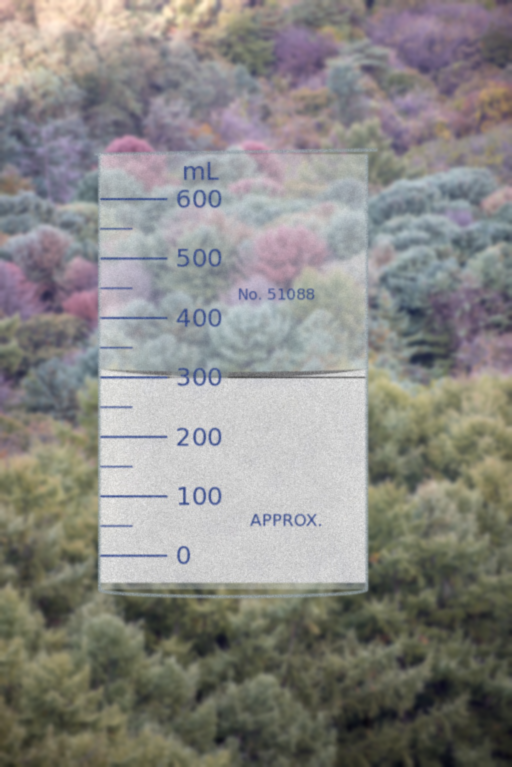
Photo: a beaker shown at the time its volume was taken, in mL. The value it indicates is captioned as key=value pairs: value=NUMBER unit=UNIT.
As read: value=300 unit=mL
